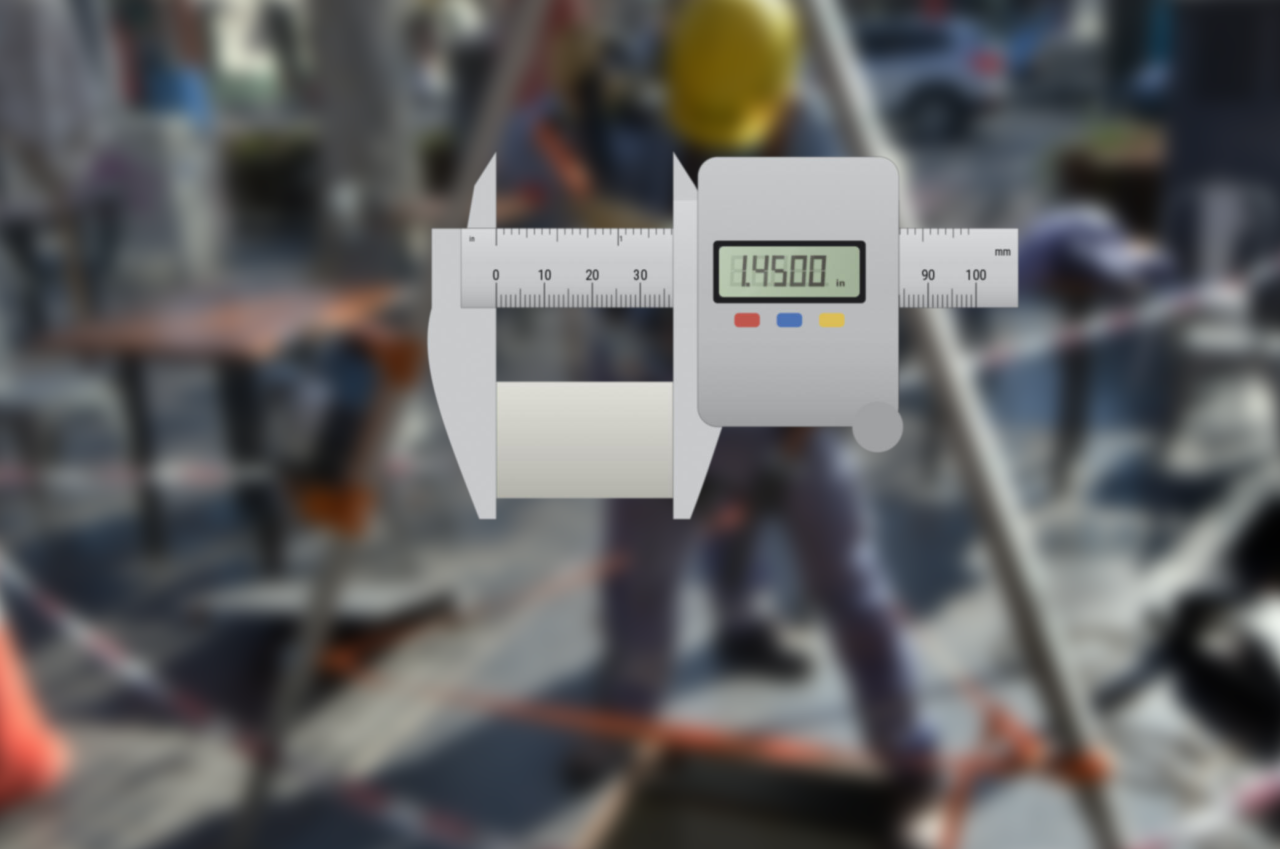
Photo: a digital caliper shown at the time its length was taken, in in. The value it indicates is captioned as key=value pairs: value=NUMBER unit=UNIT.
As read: value=1.4500 unit=in
